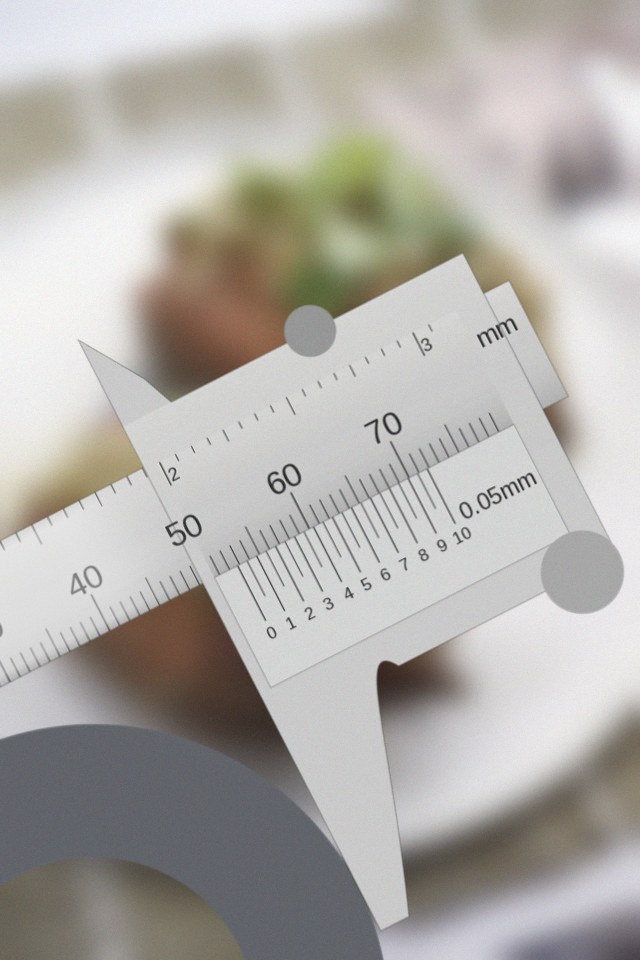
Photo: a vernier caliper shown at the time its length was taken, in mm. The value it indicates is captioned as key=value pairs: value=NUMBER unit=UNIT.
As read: value=52.8 unit=mm
